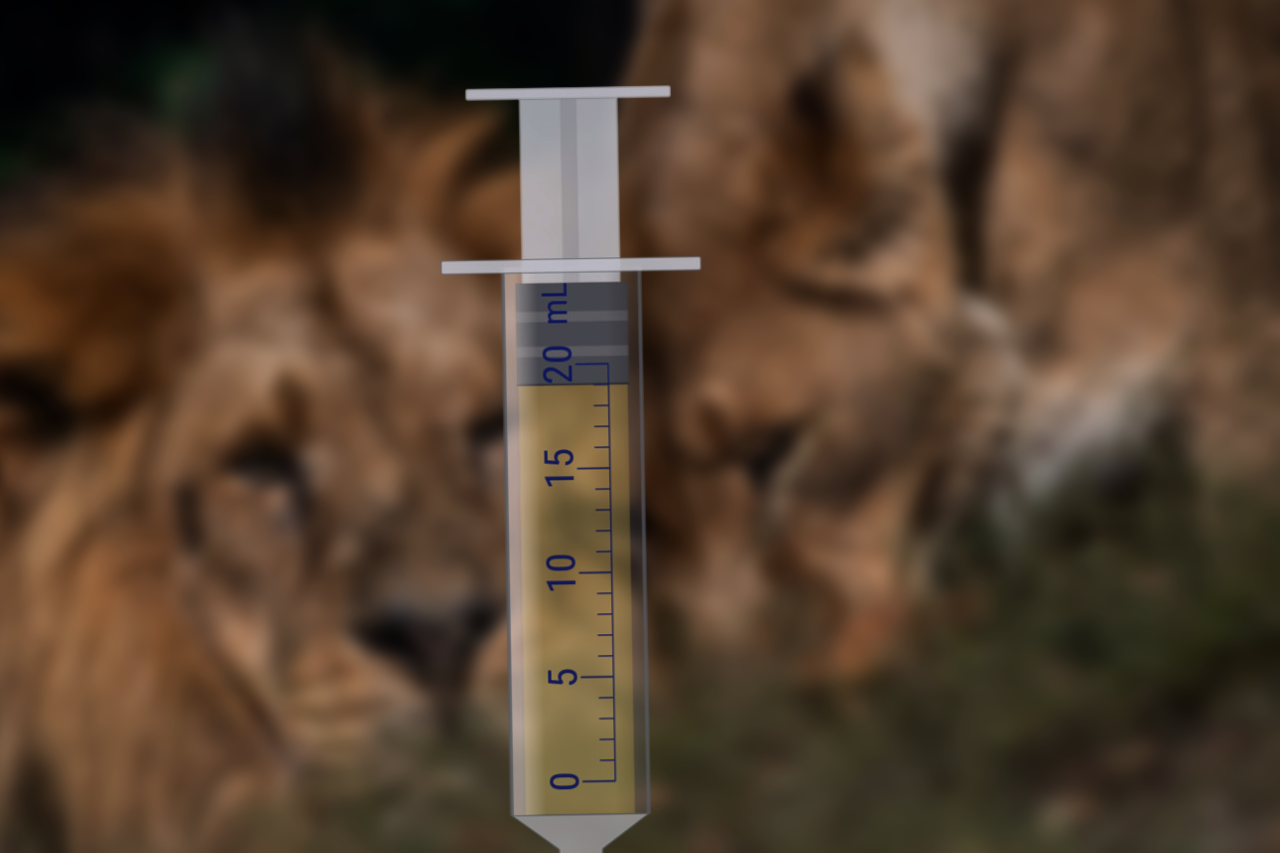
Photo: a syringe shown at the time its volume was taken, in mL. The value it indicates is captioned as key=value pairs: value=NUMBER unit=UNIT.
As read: value=19 unit=mL
